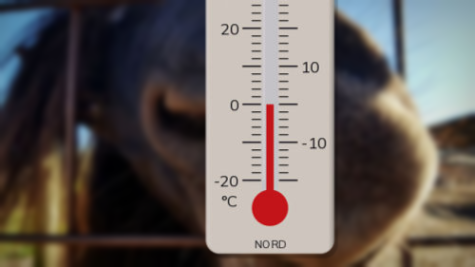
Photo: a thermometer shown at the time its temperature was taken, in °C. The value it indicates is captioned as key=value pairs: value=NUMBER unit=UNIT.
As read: value=0 unit=°C
